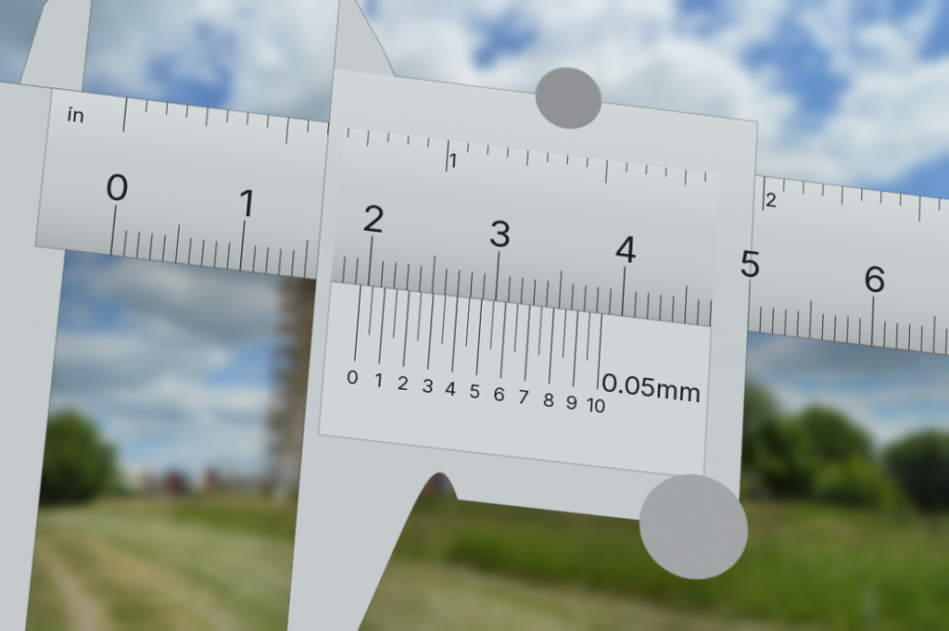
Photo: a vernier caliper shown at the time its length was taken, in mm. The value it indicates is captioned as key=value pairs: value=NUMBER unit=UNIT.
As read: value=19.4 unit=mm
